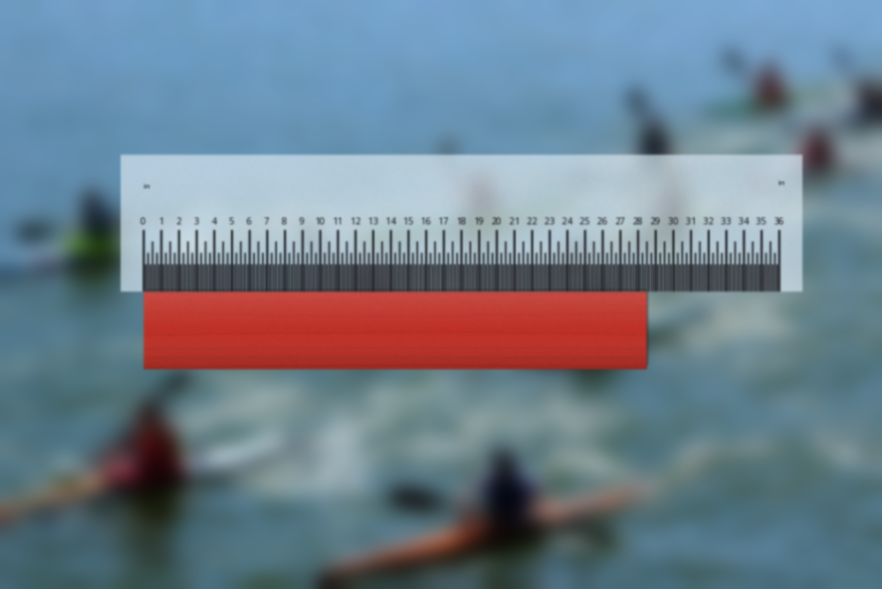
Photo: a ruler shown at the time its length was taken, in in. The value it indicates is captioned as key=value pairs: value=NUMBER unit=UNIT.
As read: value=28.5 unit=in
